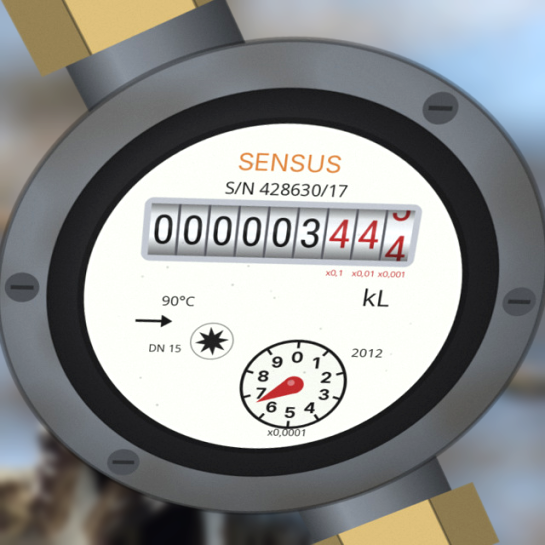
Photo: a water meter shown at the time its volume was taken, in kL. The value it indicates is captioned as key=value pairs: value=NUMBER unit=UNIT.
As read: value=3.4436 unit=kL
